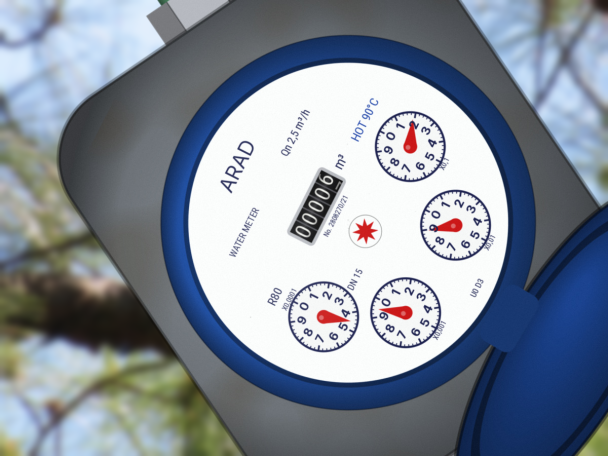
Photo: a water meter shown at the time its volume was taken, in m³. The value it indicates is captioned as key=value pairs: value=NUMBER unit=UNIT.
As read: value=6.1894 unit=m³
